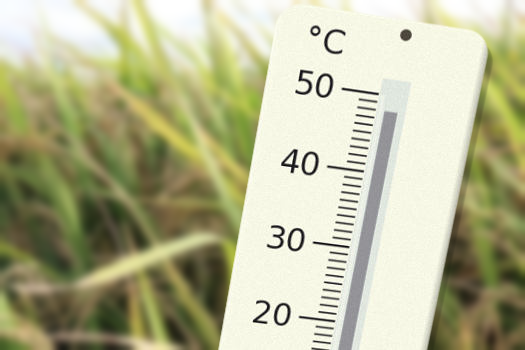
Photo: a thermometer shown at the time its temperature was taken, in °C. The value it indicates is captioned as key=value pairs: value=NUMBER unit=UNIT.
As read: value=48 unit=°C
